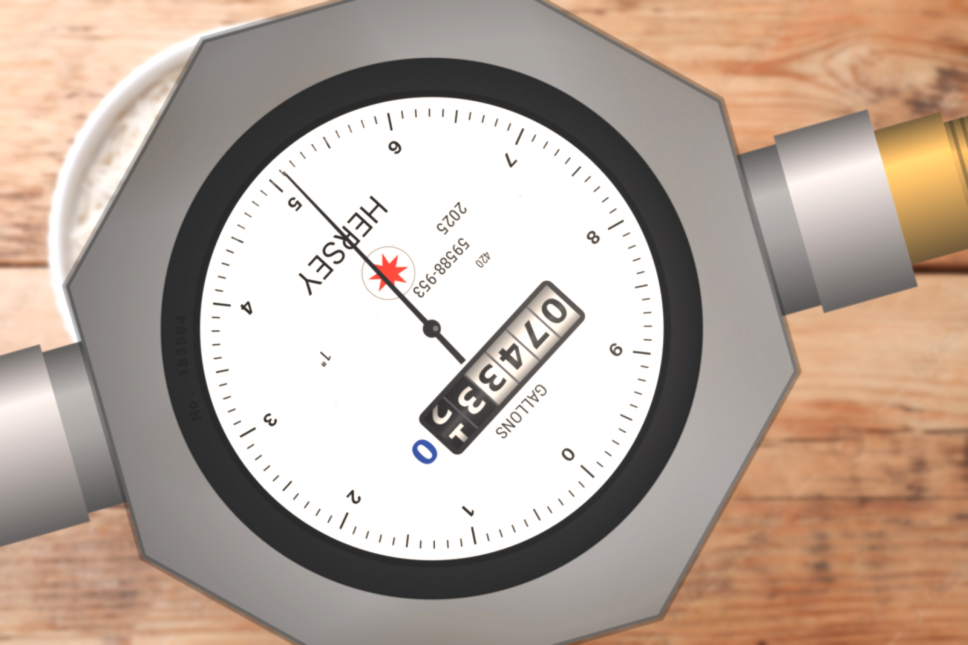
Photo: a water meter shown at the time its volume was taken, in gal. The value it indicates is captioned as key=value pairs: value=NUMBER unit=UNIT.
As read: value=743315.1 unit=gal
